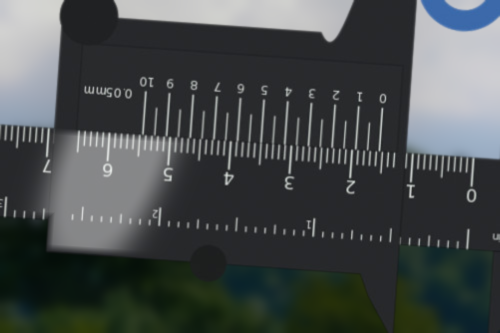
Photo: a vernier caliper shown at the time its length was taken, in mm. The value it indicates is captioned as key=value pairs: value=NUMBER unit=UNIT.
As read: value=15.5 unit=mm
